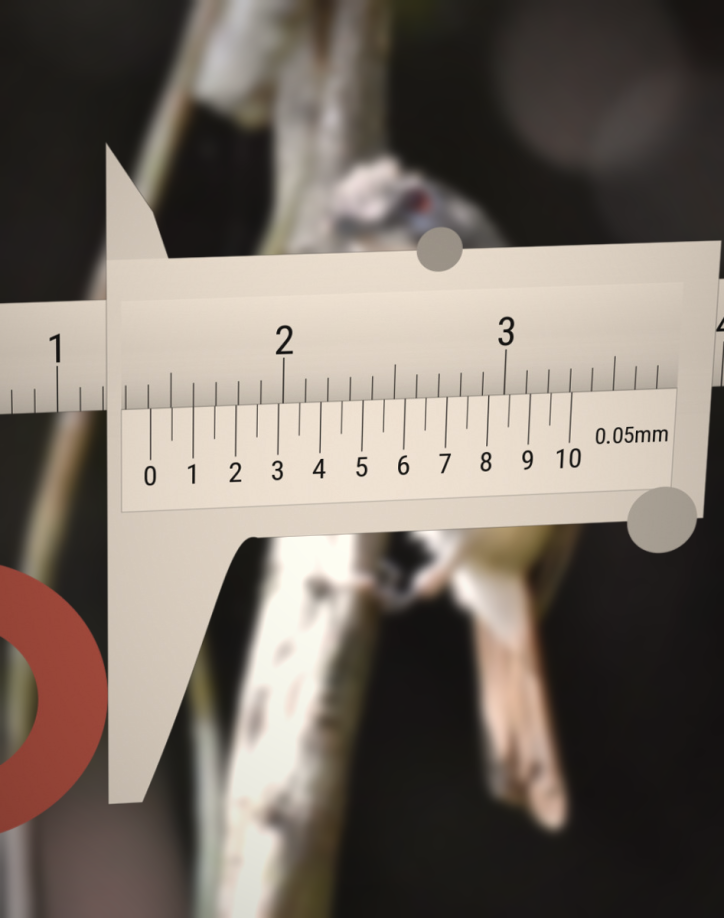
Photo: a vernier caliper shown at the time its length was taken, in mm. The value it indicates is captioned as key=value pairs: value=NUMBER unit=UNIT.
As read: value=14.10 unit=mm
